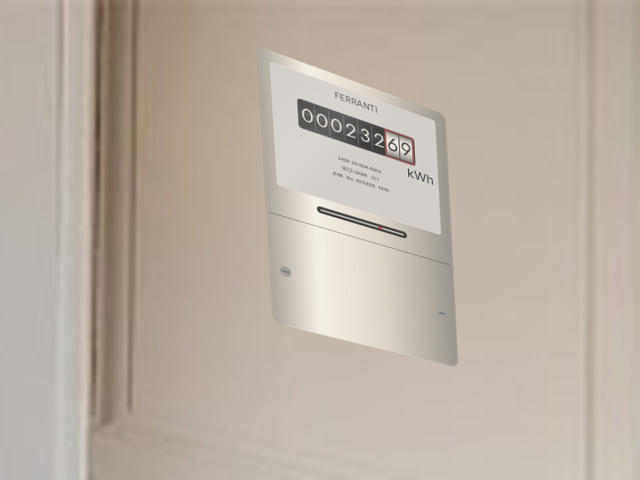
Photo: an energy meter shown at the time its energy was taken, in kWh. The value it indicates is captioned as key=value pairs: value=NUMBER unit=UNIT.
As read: value=232.69 unit=kWh
